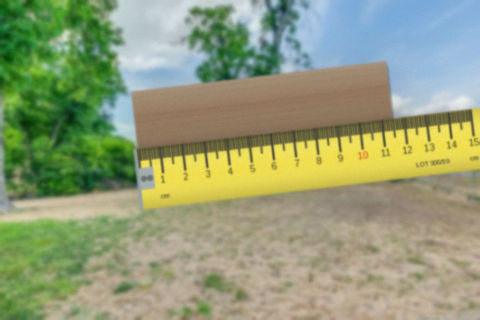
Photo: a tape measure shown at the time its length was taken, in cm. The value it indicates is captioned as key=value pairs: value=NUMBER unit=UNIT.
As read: value=11.5 unit=cm
